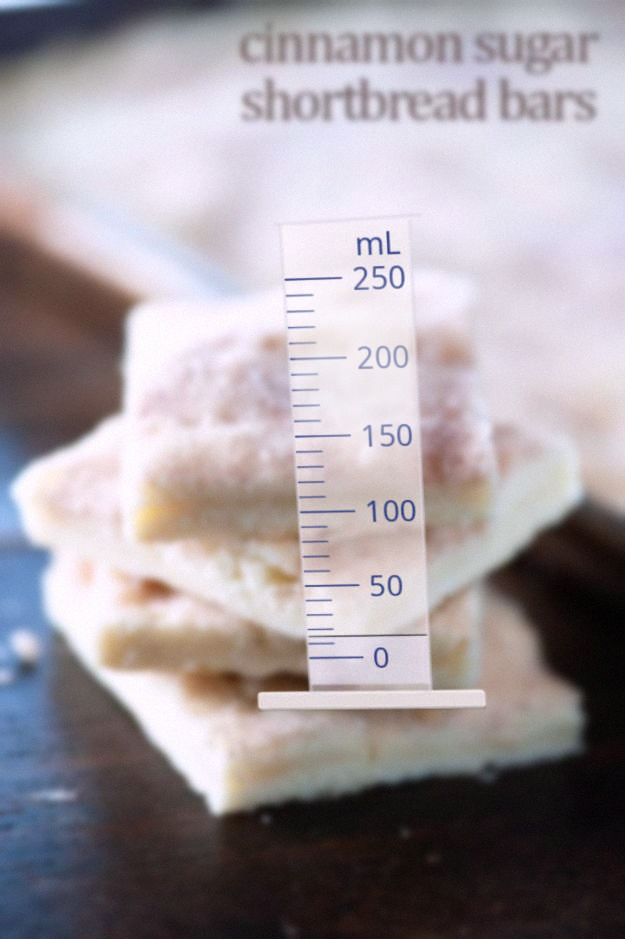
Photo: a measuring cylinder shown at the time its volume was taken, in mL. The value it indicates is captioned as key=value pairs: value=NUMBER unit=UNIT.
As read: value=15 unit=mL
